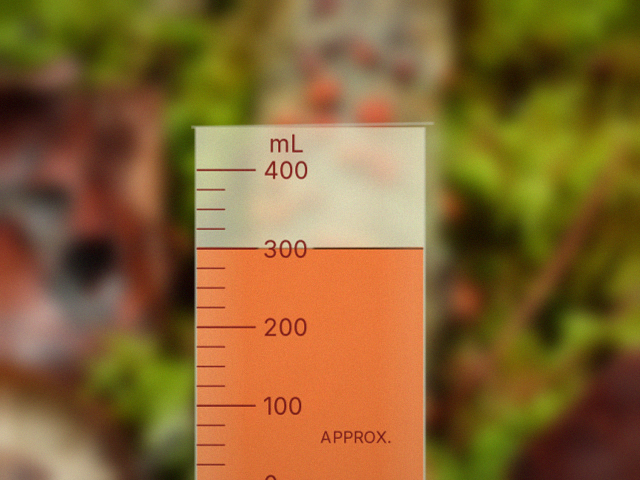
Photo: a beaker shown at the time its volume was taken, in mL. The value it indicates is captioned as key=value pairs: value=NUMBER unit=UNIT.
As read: value=300 unit=mL
